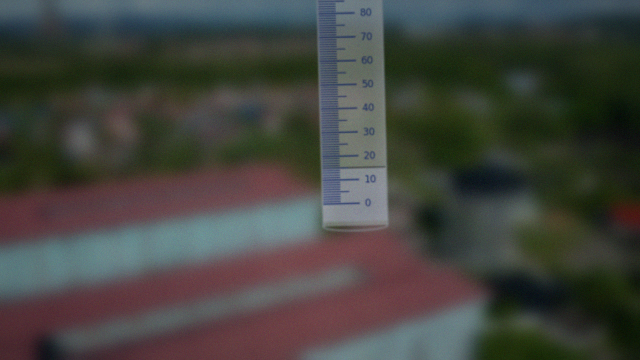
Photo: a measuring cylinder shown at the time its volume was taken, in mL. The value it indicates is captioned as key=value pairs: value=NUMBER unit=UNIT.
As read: value=15 unit=mL
